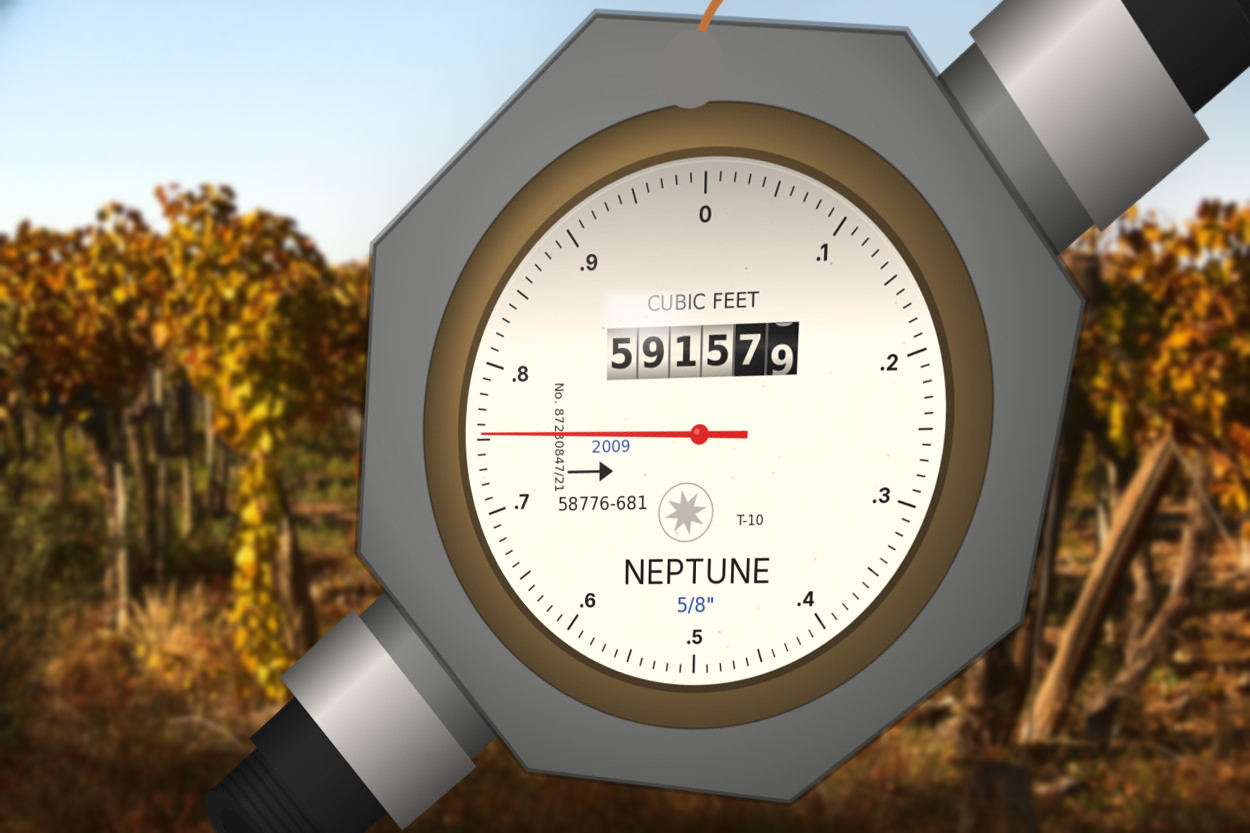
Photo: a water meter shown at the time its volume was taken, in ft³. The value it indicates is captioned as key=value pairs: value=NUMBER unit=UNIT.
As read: value=591578.75 unit=ft³
